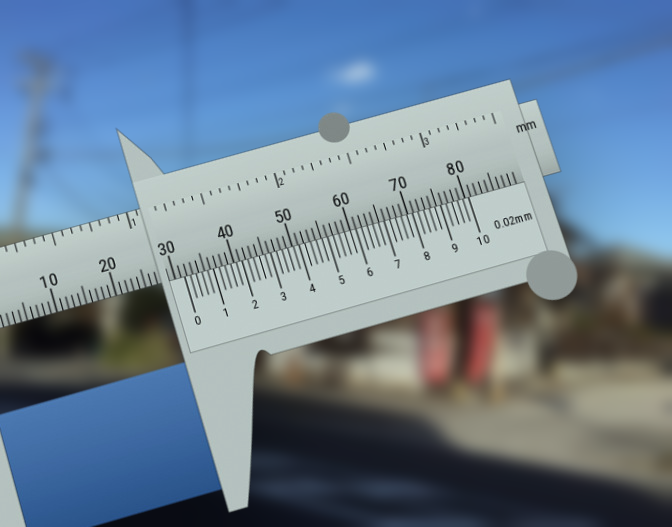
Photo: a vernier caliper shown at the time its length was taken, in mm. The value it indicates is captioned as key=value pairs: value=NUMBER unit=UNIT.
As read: value=31.6 unit=mm
